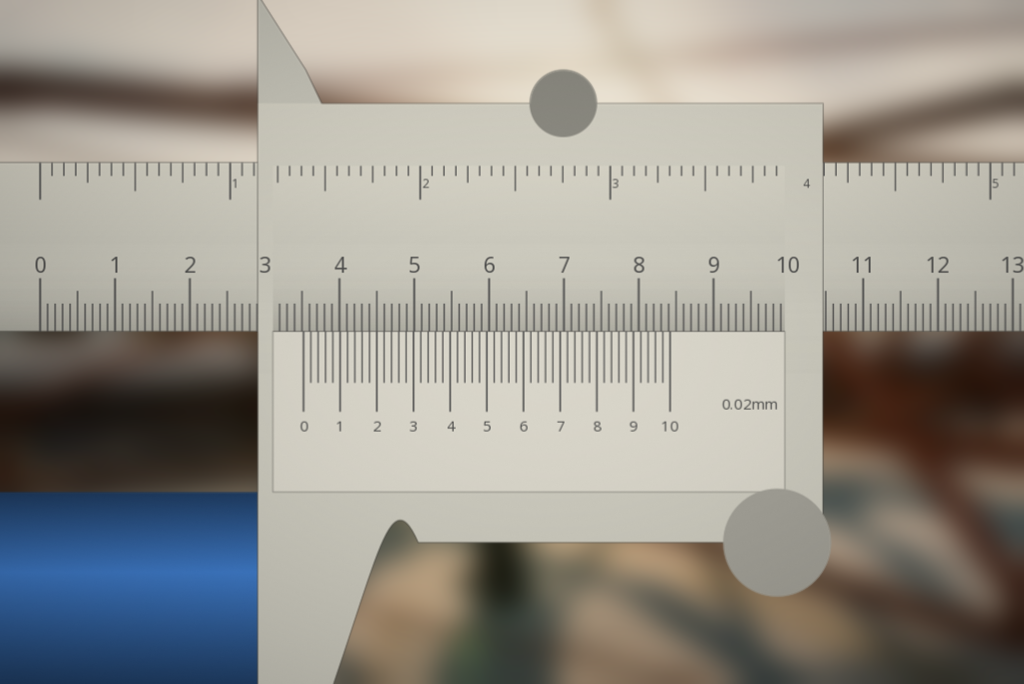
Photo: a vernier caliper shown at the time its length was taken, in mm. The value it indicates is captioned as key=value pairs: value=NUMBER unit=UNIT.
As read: value=35.2 unit=mm
